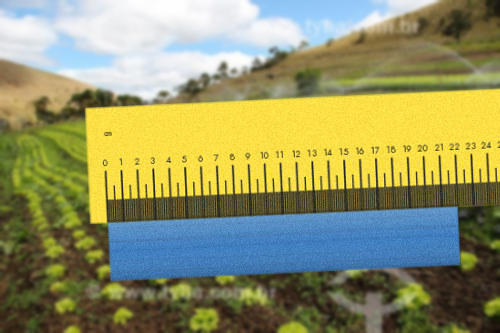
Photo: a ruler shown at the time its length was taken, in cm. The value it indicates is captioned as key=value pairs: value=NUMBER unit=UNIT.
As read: value=22 unit=cm
